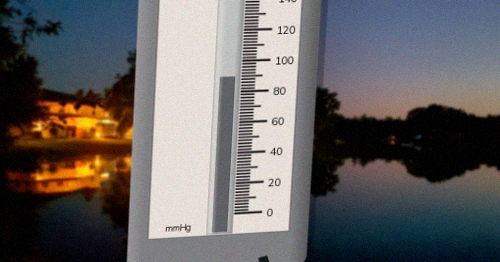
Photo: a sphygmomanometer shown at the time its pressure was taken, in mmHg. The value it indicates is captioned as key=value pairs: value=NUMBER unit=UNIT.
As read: value=90 unit=mmHg
